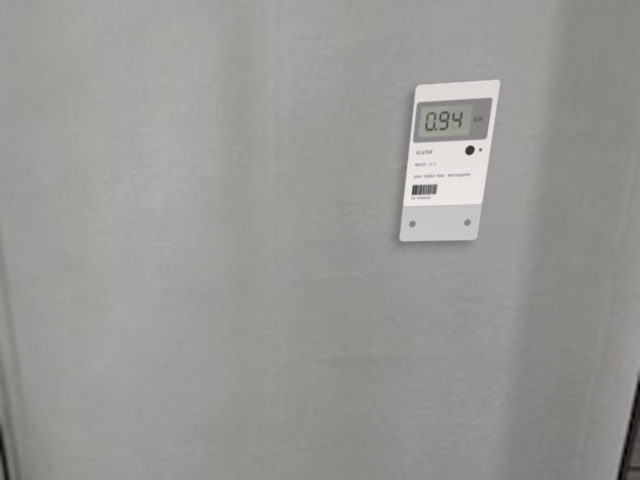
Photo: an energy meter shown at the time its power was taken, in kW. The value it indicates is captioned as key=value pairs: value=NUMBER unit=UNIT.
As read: value=0.94 unit=kW
